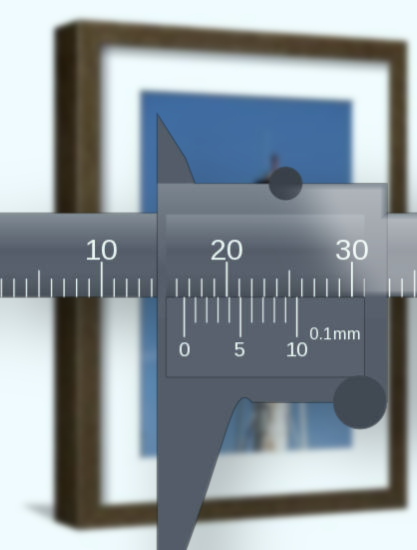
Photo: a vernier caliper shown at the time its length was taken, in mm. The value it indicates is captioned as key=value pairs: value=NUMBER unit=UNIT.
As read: value=16.6 unit=mm
